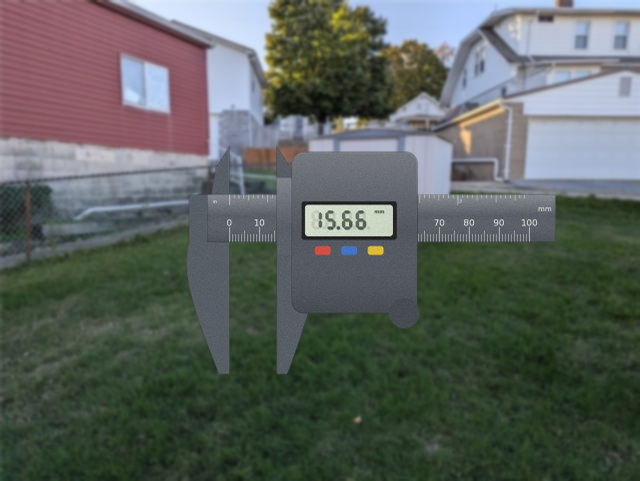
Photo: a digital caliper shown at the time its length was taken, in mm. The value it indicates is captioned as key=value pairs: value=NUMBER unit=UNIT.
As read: value=15.66 unit=mm
